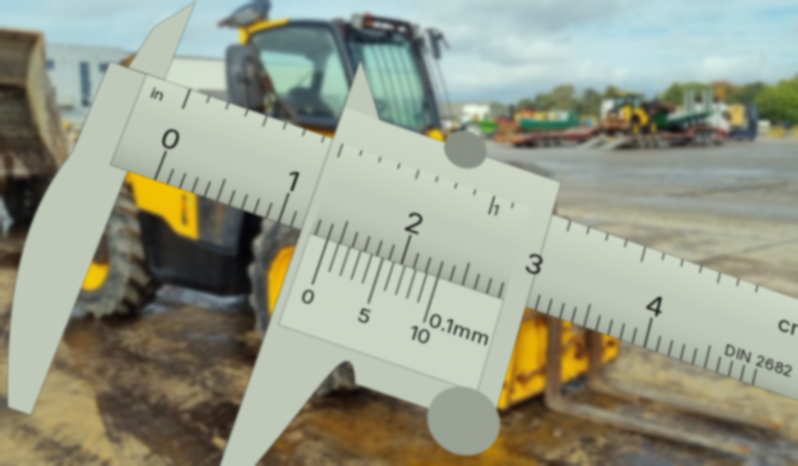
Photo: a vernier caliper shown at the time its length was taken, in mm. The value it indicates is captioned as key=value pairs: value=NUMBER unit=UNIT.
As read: value=14.0 unit=mm
